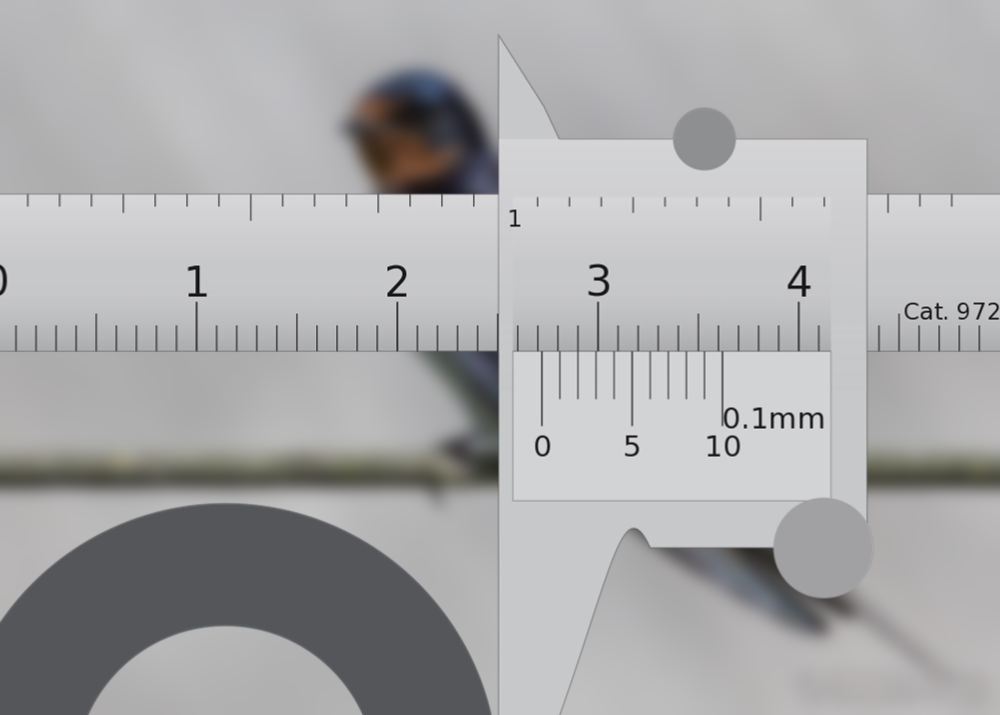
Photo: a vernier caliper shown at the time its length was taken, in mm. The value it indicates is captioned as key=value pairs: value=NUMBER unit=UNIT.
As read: value=27.2 unit=mm
